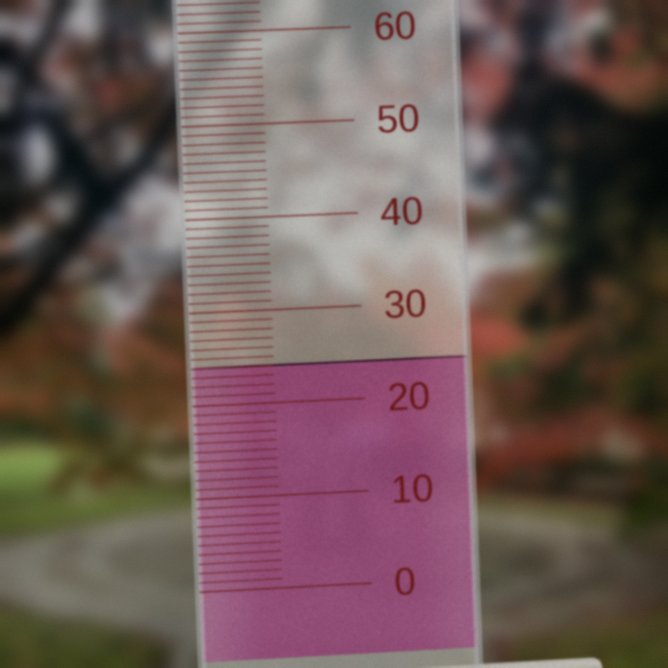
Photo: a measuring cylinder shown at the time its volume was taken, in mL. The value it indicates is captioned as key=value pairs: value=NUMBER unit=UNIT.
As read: value=24 unit=mL
